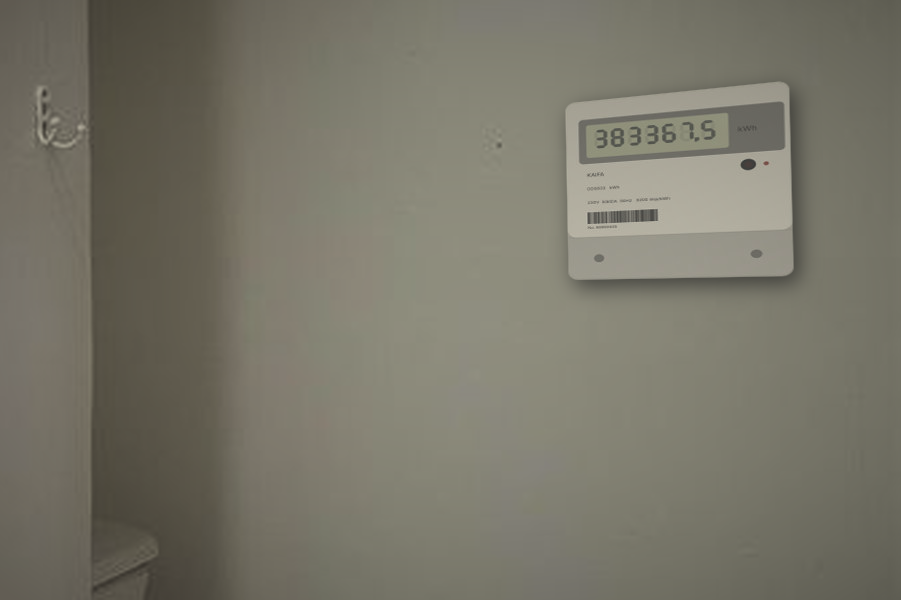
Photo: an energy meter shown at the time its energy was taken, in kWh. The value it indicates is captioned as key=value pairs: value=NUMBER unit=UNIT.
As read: value=383367.5 unit=kWh
